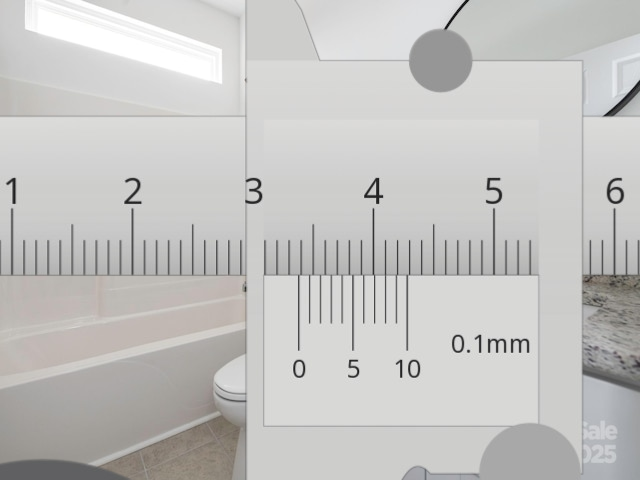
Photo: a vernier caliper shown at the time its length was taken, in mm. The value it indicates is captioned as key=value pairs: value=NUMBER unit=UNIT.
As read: value=33.8 unit=mm
